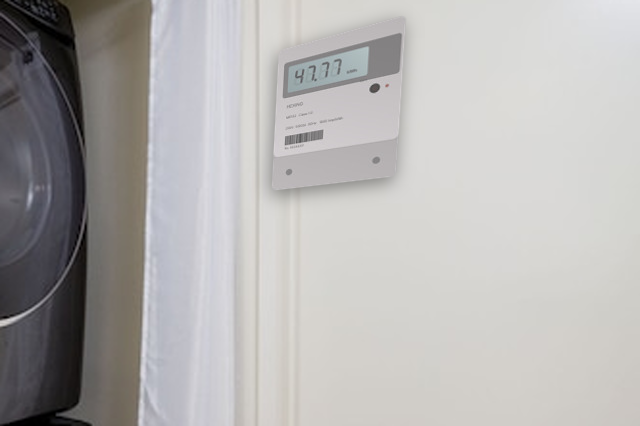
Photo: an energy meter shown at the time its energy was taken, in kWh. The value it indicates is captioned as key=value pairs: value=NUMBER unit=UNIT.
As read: value=47.77 unit=kWh
